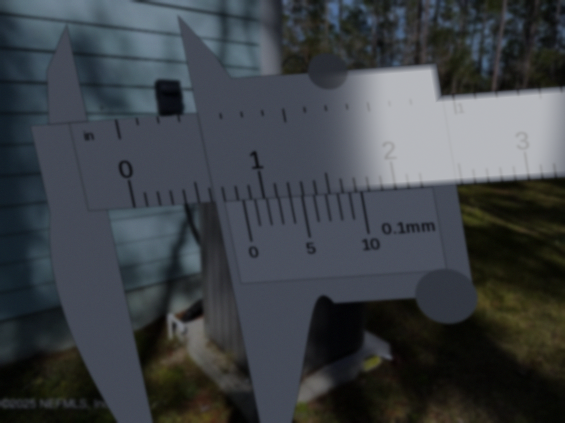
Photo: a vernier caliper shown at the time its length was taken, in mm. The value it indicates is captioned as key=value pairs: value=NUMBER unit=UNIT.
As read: value=8.4 unit=mm
